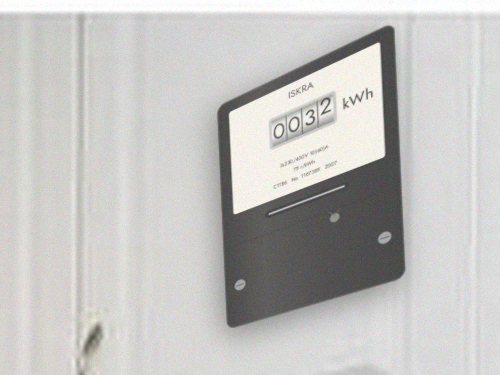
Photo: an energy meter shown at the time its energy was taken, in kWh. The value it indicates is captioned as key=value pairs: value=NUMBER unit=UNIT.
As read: value=32 unit=kWh
